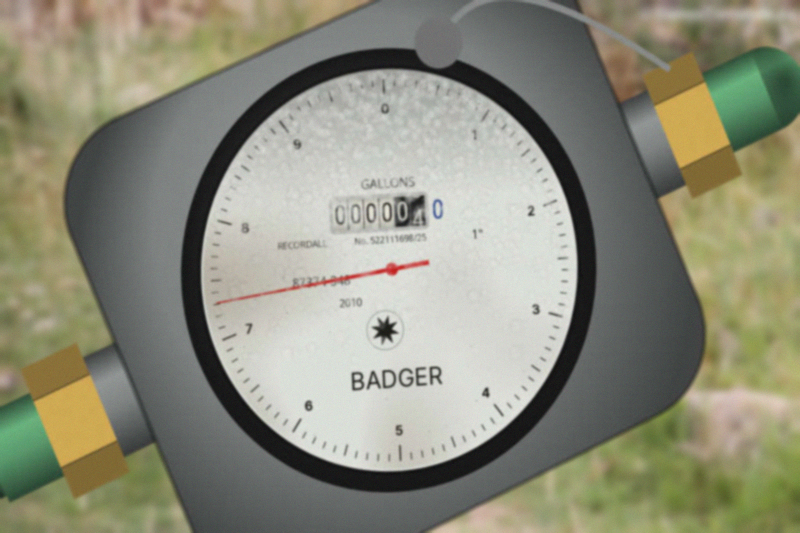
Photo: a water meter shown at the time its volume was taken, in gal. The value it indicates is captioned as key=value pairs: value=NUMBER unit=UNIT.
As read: value=37.3 unit=gal
